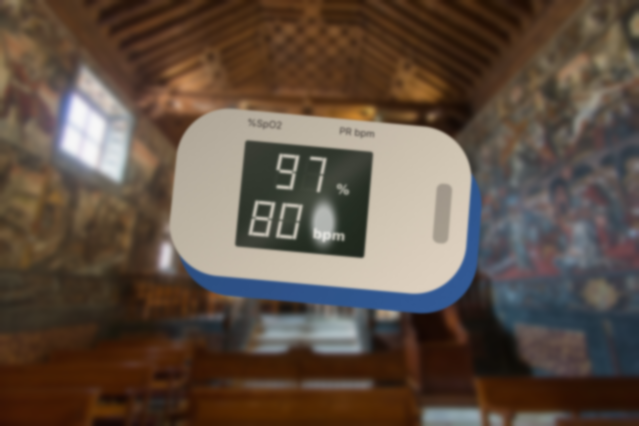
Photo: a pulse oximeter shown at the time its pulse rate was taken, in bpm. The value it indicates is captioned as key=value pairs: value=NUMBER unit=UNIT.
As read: value=80 unit=bpm
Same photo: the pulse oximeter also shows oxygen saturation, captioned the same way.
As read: value=97 unit=%
